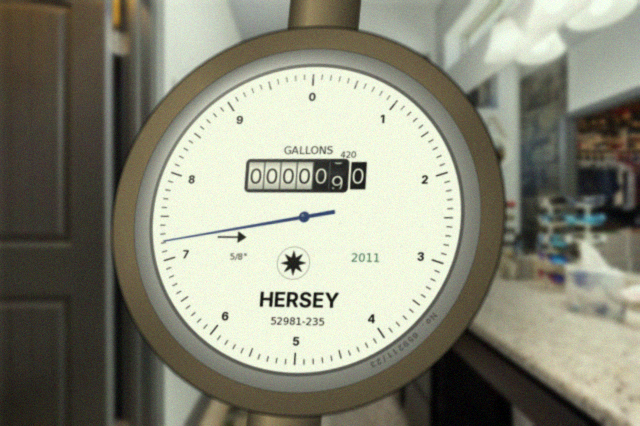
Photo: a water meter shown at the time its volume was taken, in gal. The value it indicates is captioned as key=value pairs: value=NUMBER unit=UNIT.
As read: value=87.2 unit=gal
